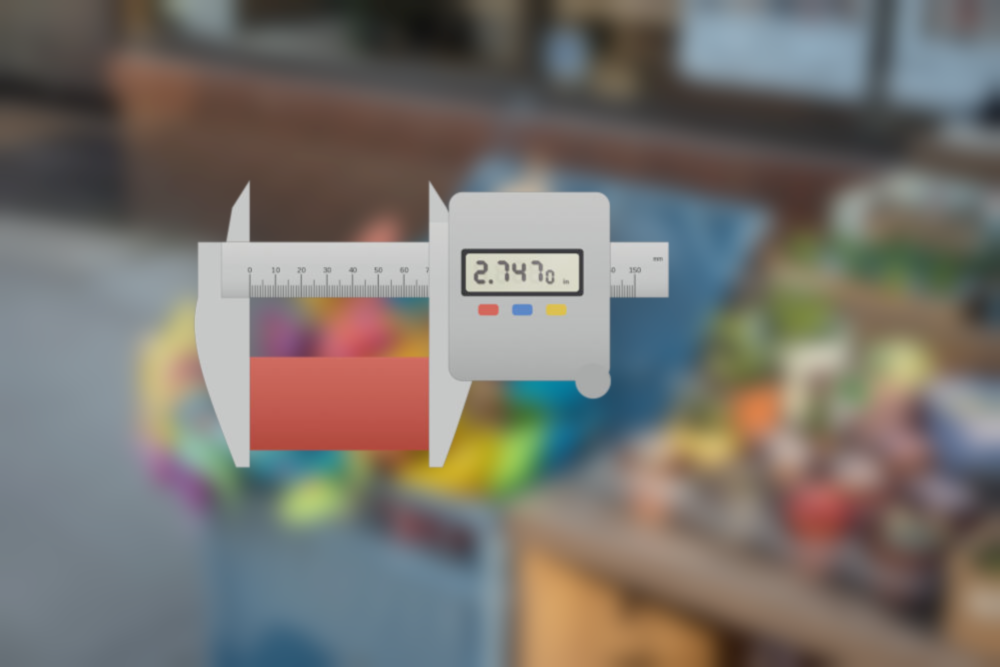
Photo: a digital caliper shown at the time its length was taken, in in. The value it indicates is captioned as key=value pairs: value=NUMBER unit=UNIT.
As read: value=2.7470 unit=in
